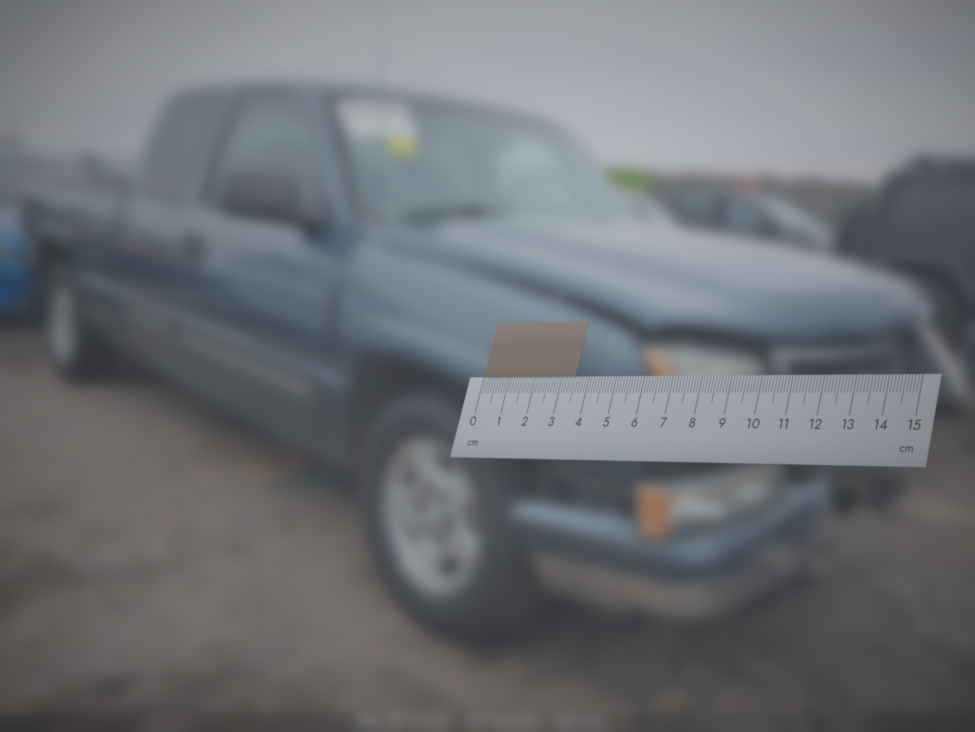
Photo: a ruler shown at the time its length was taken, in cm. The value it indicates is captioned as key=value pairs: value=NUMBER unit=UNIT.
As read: value=3.5 unit=cm
